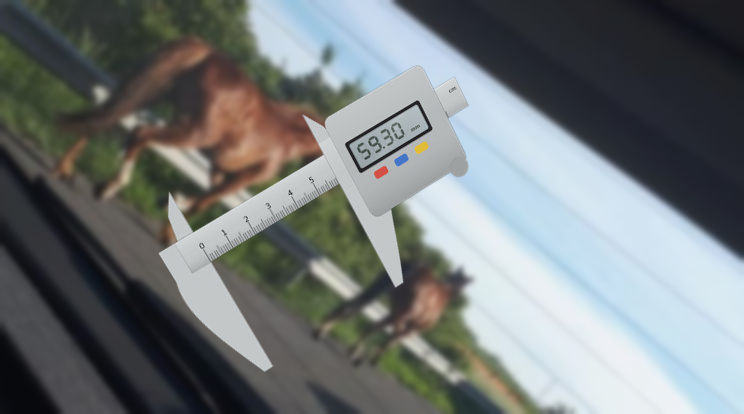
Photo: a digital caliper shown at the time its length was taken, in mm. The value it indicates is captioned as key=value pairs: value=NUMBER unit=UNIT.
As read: value=59.30 unit=mm
